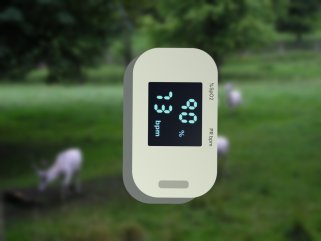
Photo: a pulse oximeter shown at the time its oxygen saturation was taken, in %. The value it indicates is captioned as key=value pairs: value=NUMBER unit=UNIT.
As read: value=90 unit=%
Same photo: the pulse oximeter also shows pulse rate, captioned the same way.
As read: value=73 unit=bpm
